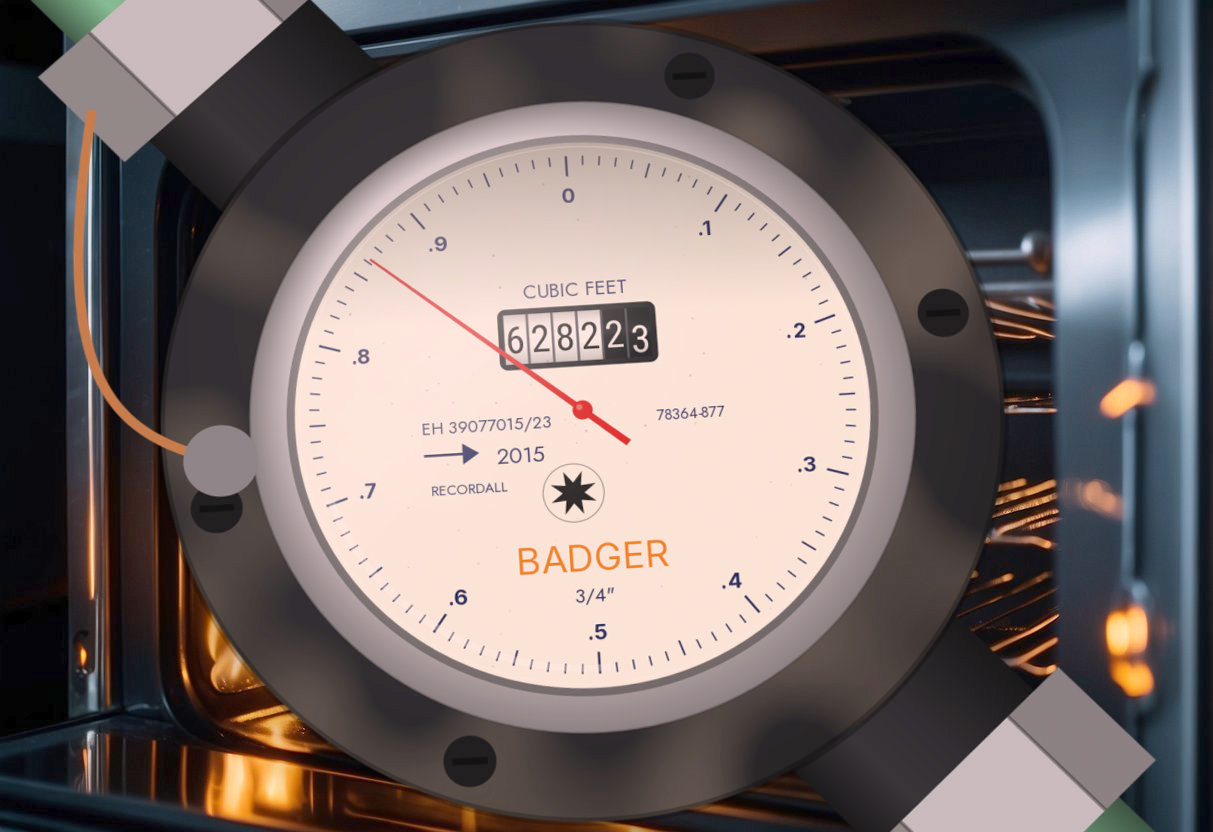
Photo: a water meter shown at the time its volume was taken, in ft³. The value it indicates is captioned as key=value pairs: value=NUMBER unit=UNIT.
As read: value=628222.86 unit=ft³
